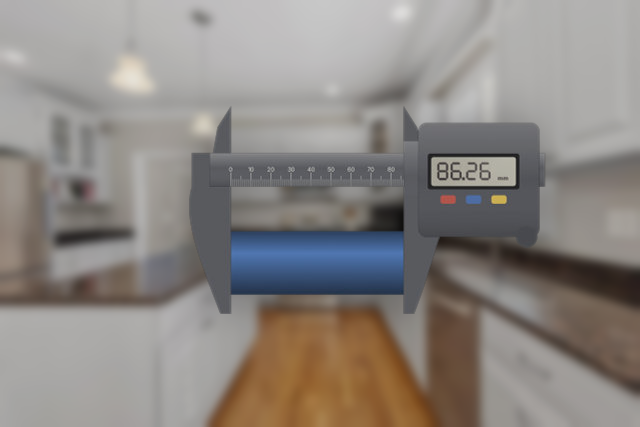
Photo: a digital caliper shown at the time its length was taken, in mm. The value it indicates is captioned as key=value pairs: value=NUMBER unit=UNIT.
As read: value=86.26 unit=mm
